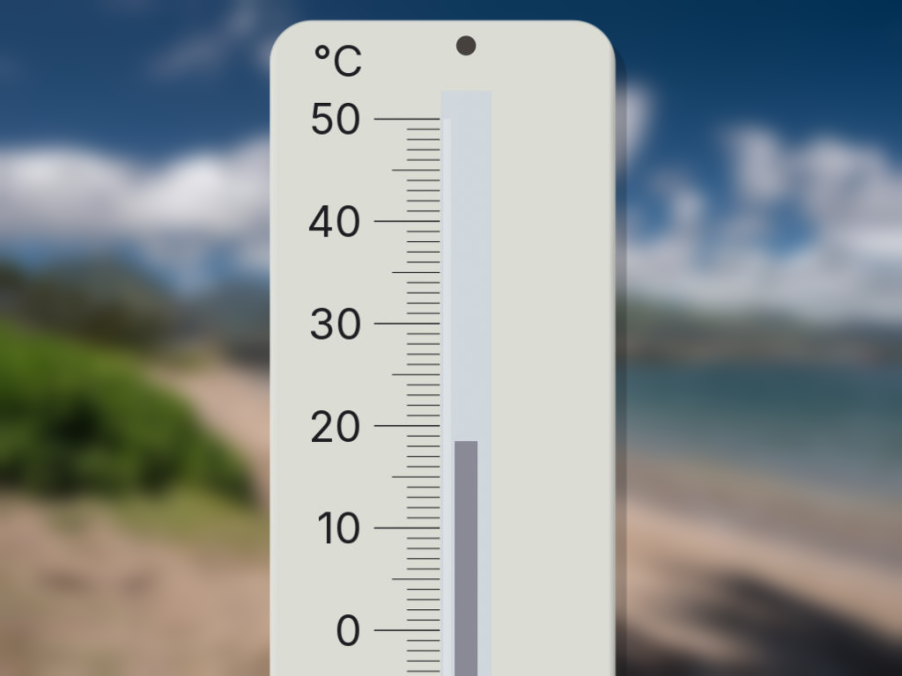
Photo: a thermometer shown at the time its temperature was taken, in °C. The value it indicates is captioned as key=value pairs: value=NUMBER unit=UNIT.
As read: value=18.5 unit=°C
